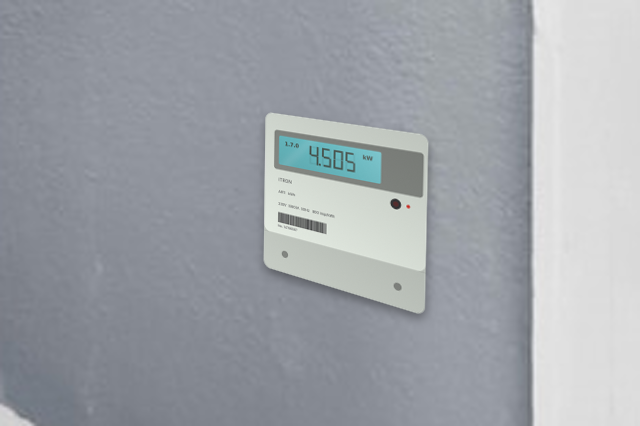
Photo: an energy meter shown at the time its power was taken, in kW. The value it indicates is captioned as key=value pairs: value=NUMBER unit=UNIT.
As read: value=4.505 unit=kW
